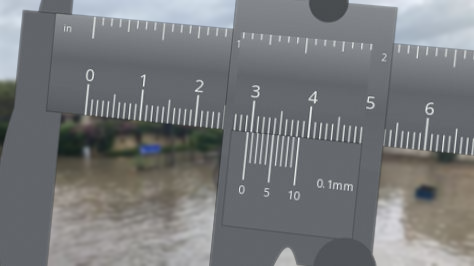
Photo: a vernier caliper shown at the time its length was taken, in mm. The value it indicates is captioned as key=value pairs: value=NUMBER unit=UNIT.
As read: value=29.4 unit=mm
